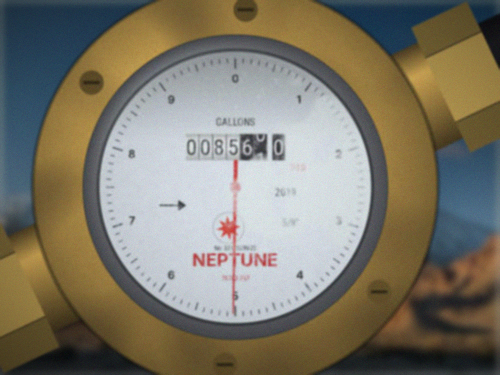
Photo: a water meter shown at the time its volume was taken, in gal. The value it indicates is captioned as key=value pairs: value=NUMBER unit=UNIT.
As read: value=85605.0 unit=gal
